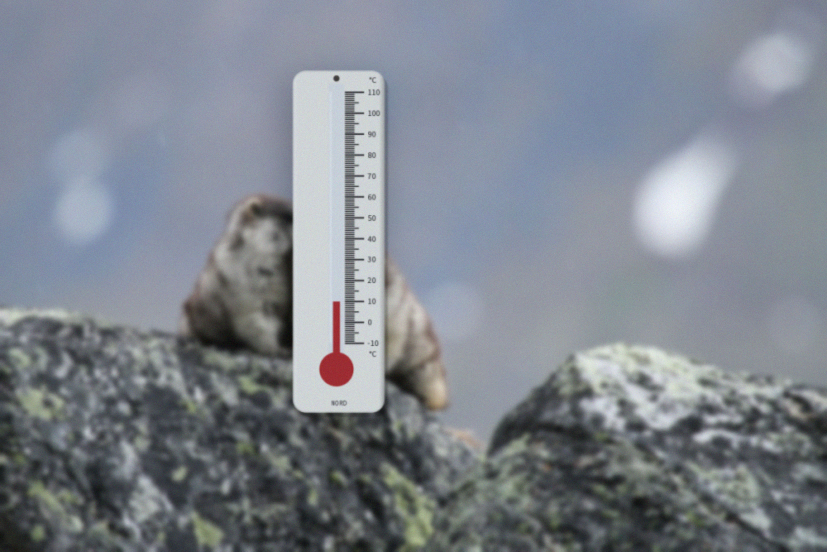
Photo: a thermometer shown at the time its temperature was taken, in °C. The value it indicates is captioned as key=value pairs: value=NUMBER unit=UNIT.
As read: value=10 unit=°C
